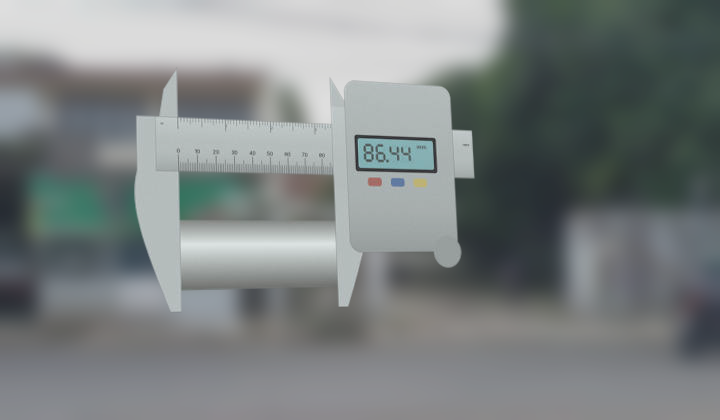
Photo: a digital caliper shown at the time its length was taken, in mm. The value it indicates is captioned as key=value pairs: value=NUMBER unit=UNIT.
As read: value=86.44 unit=mm
